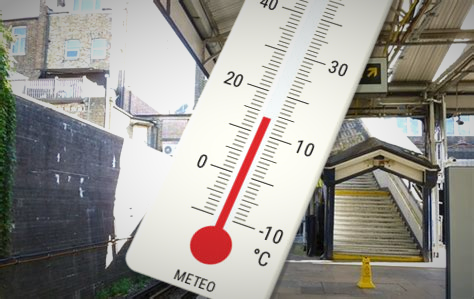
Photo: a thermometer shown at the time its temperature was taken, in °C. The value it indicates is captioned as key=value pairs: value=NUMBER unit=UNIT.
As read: value=14 unit=°C
